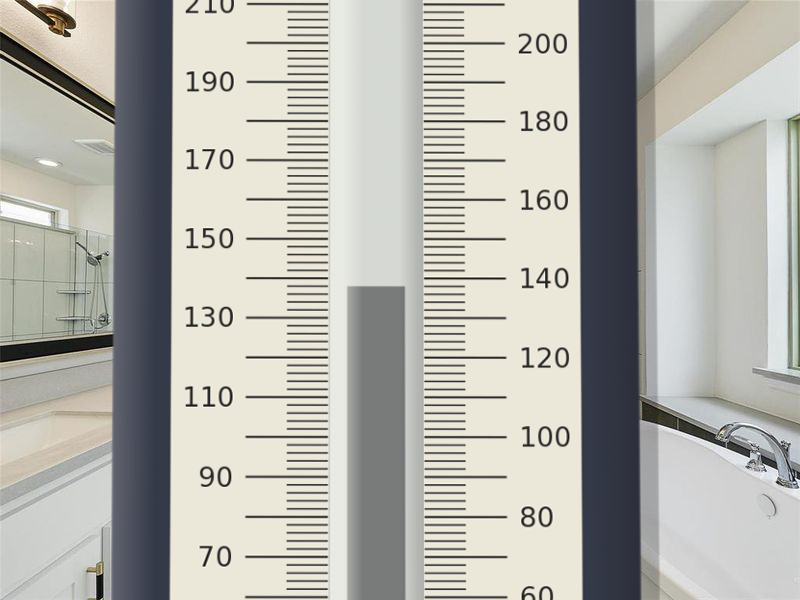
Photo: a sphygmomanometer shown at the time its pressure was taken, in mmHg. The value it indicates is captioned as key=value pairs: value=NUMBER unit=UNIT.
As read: value=138 unit=mmHg
